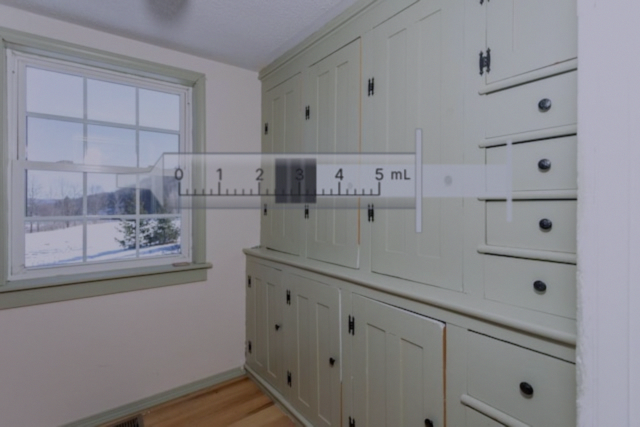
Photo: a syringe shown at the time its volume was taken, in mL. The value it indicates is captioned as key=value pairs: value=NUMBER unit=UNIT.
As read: value=2.4 unit=mL
